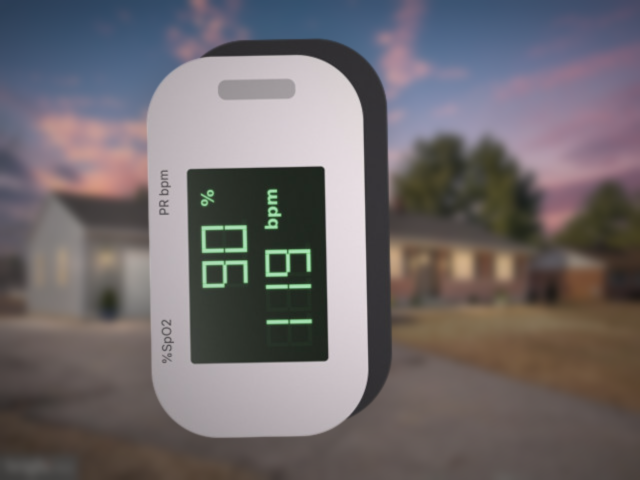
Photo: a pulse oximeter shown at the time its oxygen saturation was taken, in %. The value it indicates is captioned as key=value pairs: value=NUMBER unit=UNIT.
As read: value=90 unit=%
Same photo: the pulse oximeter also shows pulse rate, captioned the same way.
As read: value=119 unit=bpm
